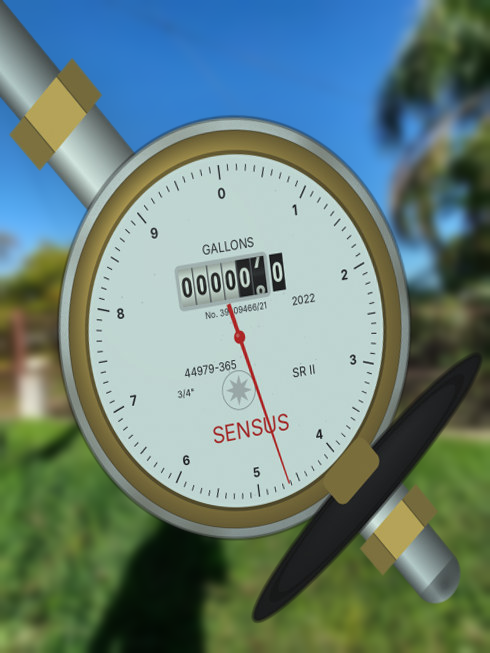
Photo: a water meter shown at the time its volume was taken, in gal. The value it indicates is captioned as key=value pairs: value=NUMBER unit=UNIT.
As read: value=74.6 unit=gal
